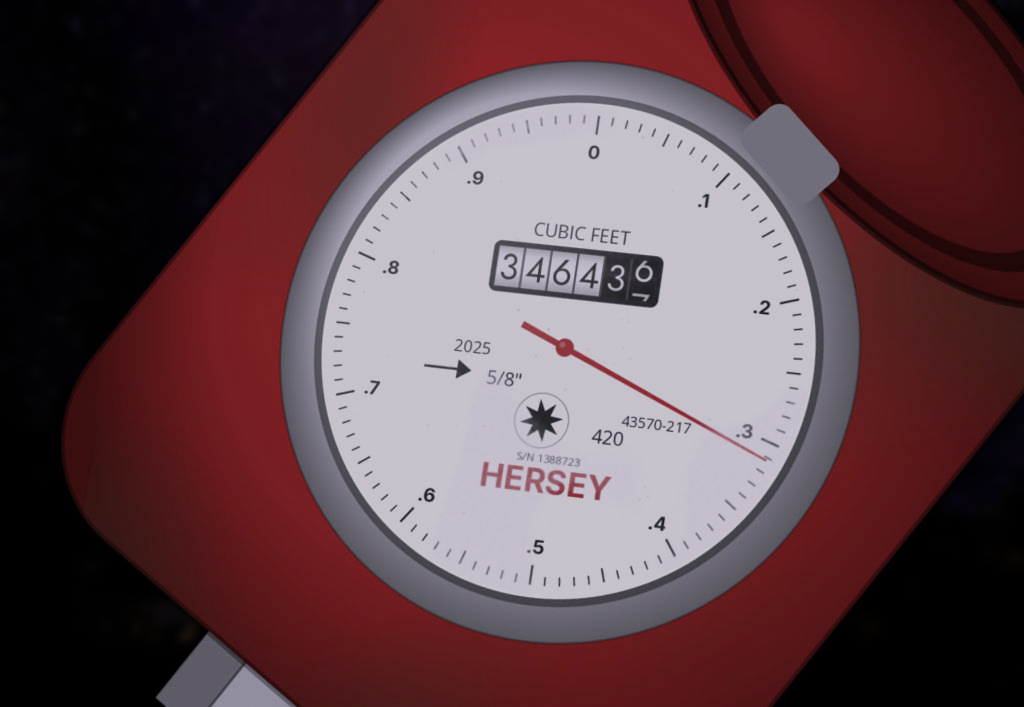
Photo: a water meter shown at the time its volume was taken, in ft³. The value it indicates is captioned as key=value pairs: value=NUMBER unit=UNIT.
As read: value=346436.31 unit=ft³
